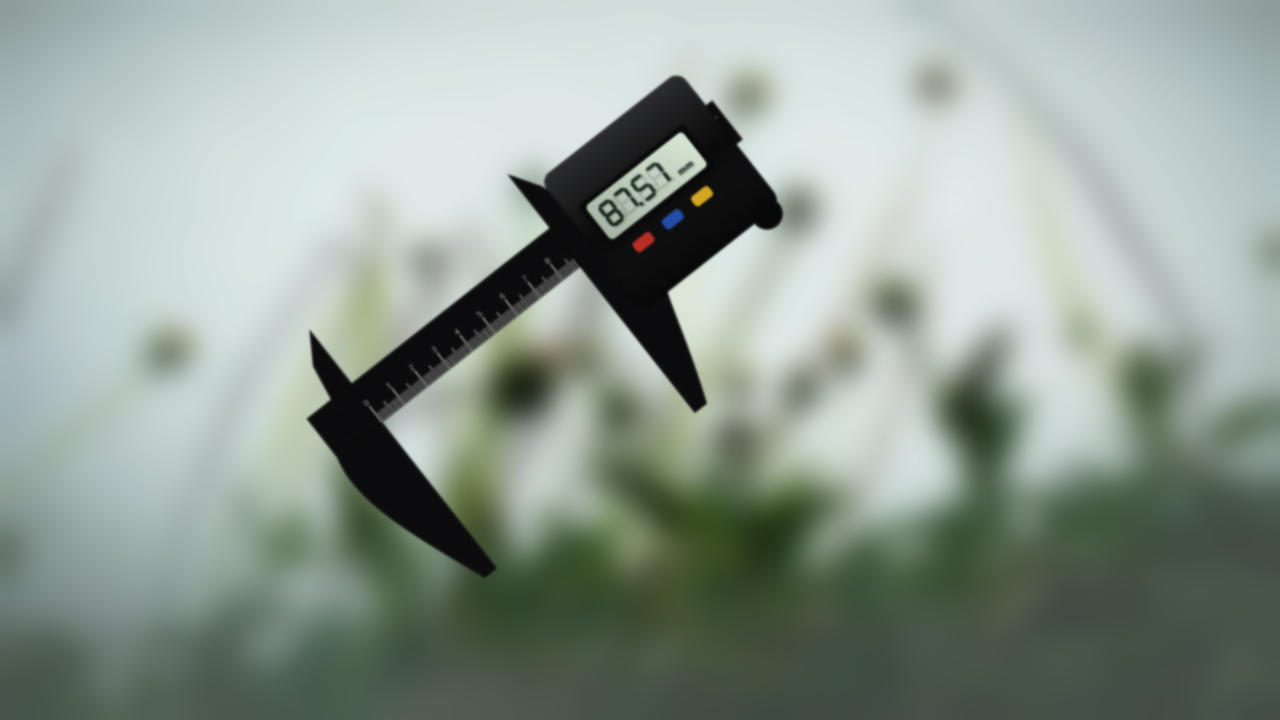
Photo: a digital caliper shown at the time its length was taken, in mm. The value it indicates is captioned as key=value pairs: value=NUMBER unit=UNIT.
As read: value=87.57 unit=mm
